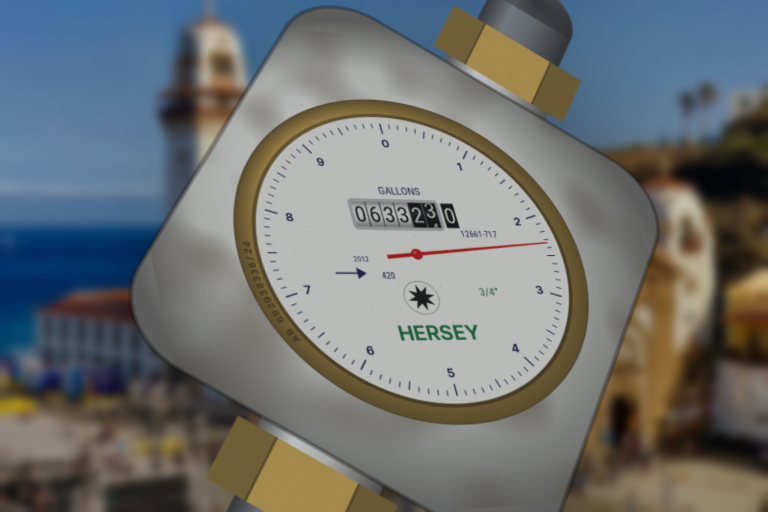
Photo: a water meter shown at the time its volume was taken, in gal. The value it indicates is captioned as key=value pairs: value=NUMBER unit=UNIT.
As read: value=633232.3 unit=gal
